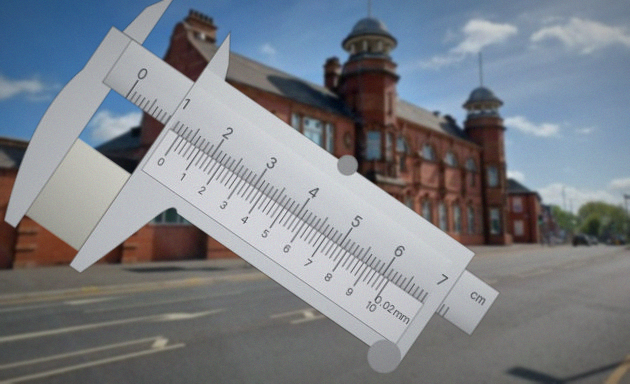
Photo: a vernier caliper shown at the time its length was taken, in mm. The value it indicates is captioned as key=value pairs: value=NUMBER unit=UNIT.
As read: value=12.5 unit=mm
